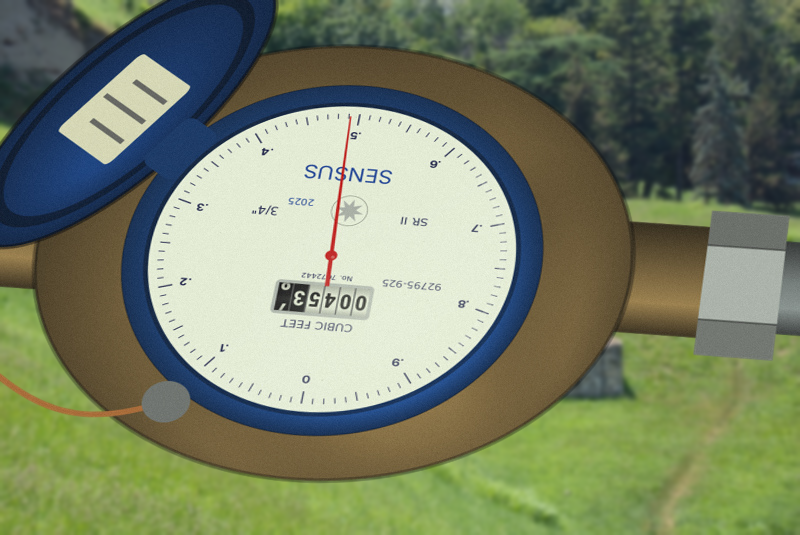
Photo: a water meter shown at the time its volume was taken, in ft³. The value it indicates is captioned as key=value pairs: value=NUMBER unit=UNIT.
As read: value=4537.49 unit=ft³
